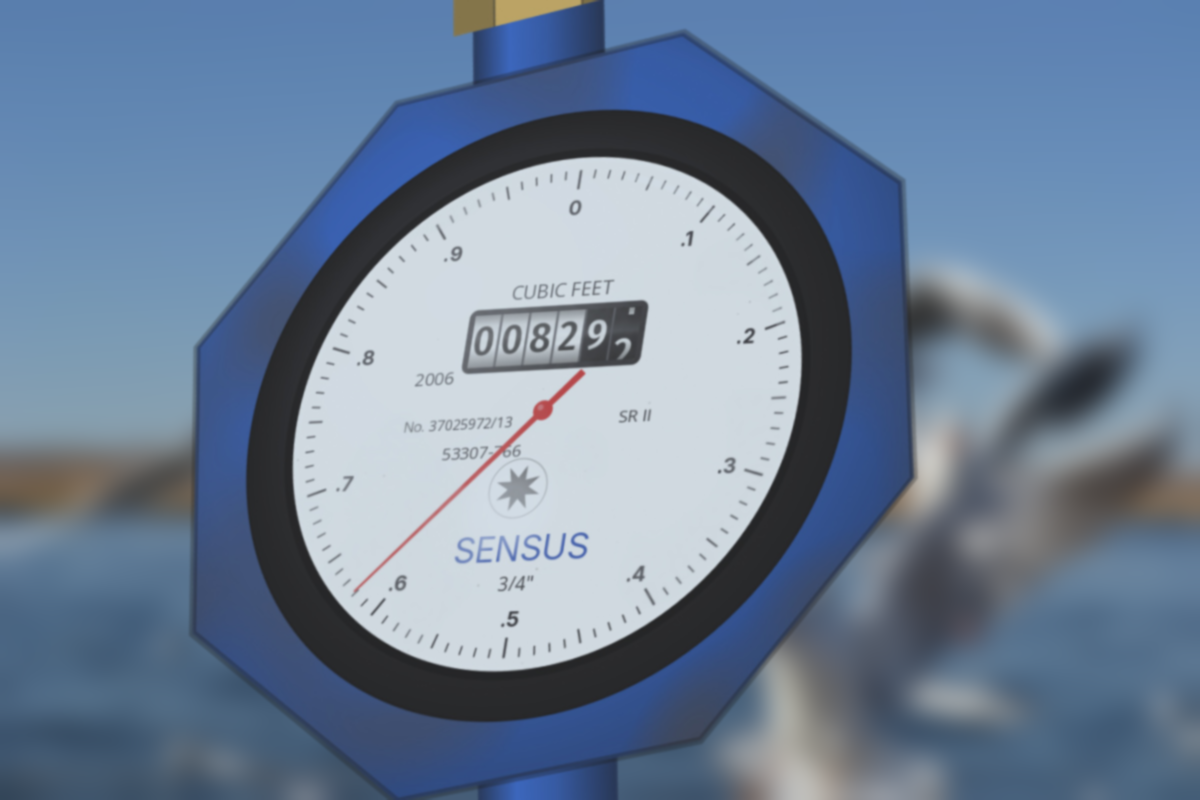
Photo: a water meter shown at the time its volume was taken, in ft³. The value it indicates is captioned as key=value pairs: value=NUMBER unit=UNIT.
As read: value=8291.62 unit=ft³
